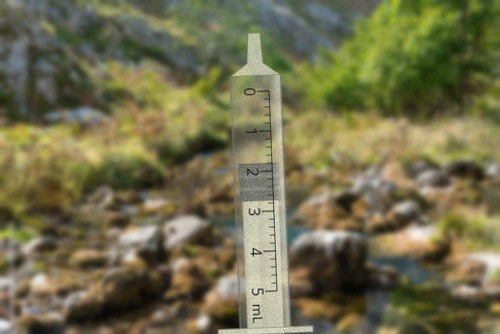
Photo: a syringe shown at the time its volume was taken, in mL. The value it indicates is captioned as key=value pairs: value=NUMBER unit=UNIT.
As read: value=1.8 unit=mL
